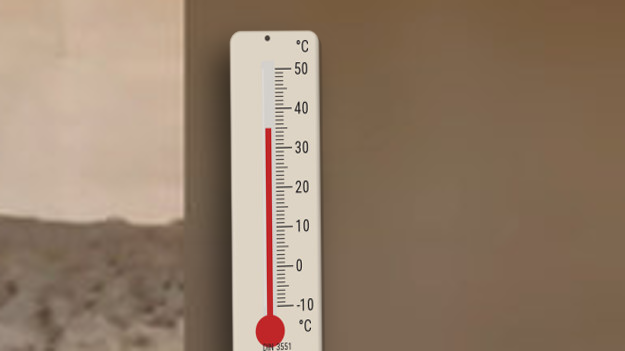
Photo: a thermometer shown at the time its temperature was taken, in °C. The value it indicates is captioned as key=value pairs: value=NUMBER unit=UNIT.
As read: value=35 unit=°C
